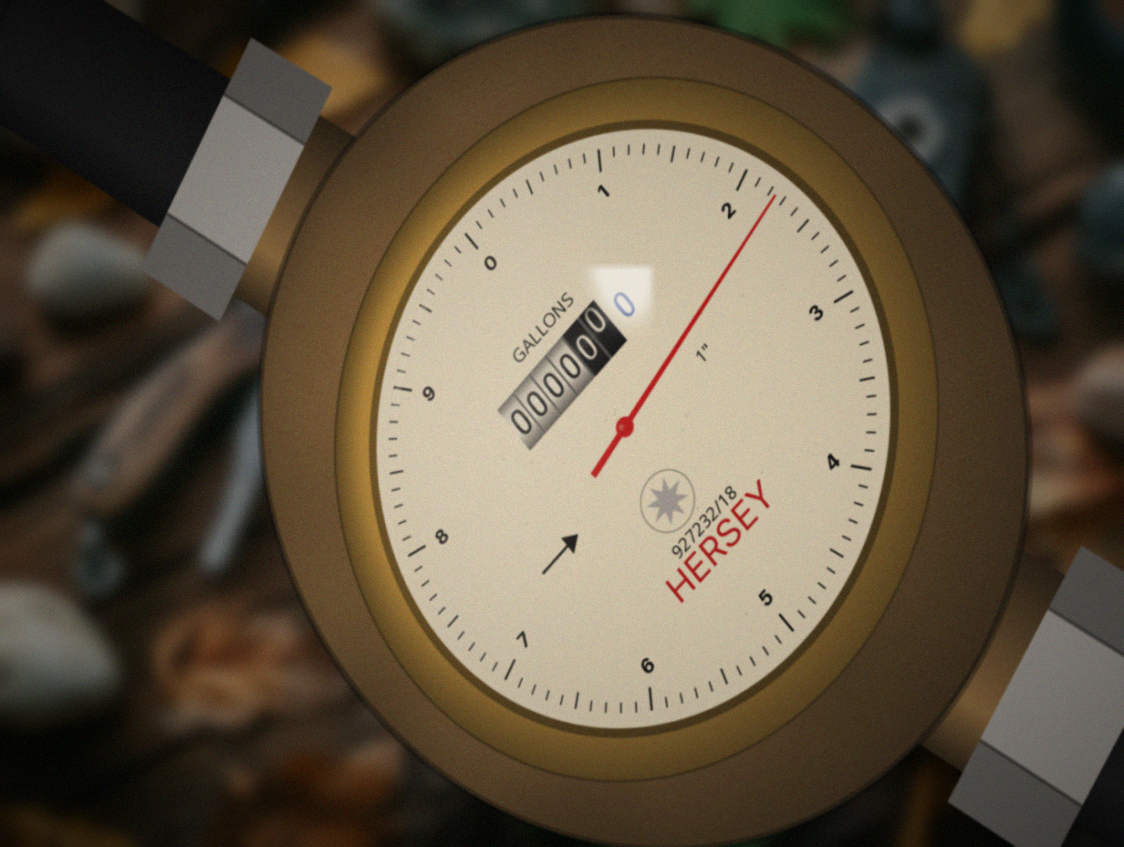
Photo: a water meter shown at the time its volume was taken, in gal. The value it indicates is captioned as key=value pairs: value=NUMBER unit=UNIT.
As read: value=2.2 unit=gal
